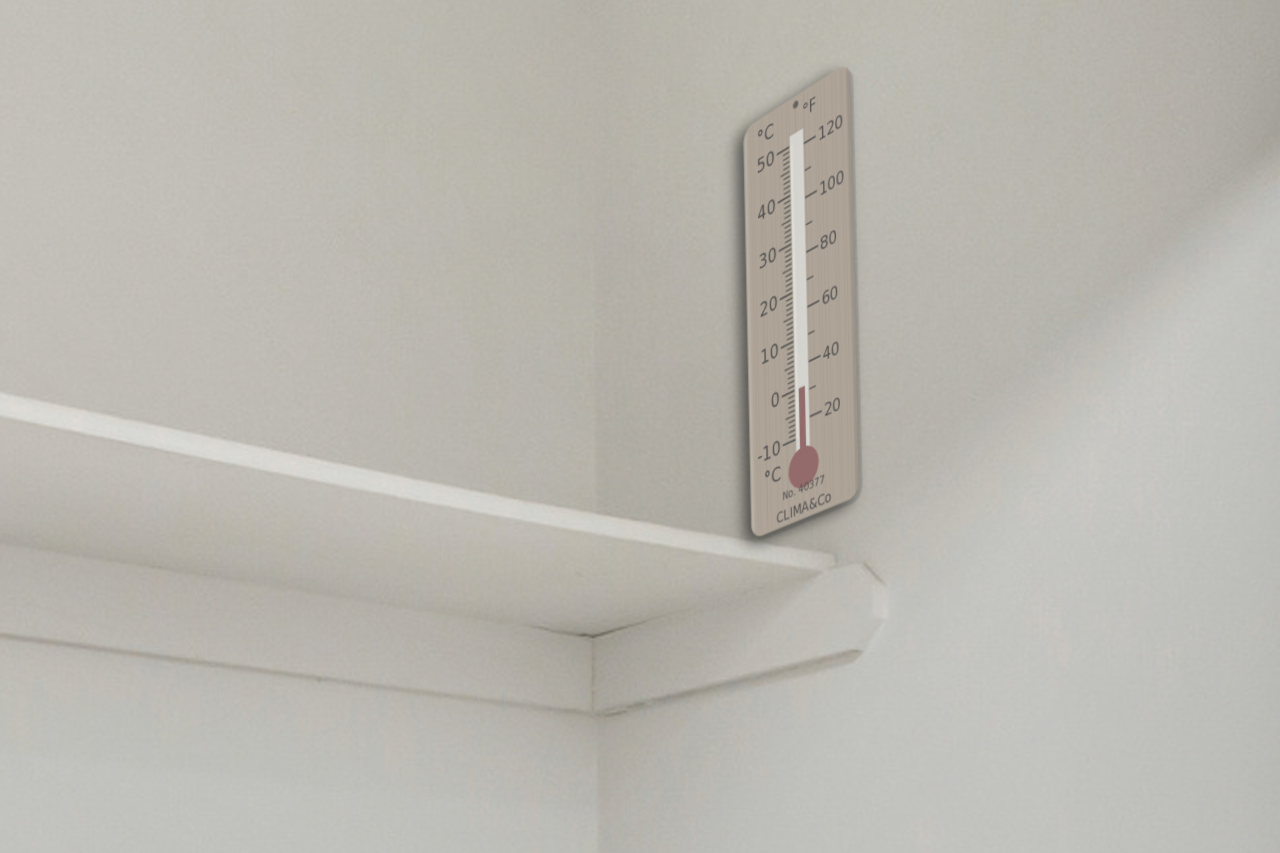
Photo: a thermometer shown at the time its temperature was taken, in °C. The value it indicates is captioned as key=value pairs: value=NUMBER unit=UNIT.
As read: value=0 unit=°C
